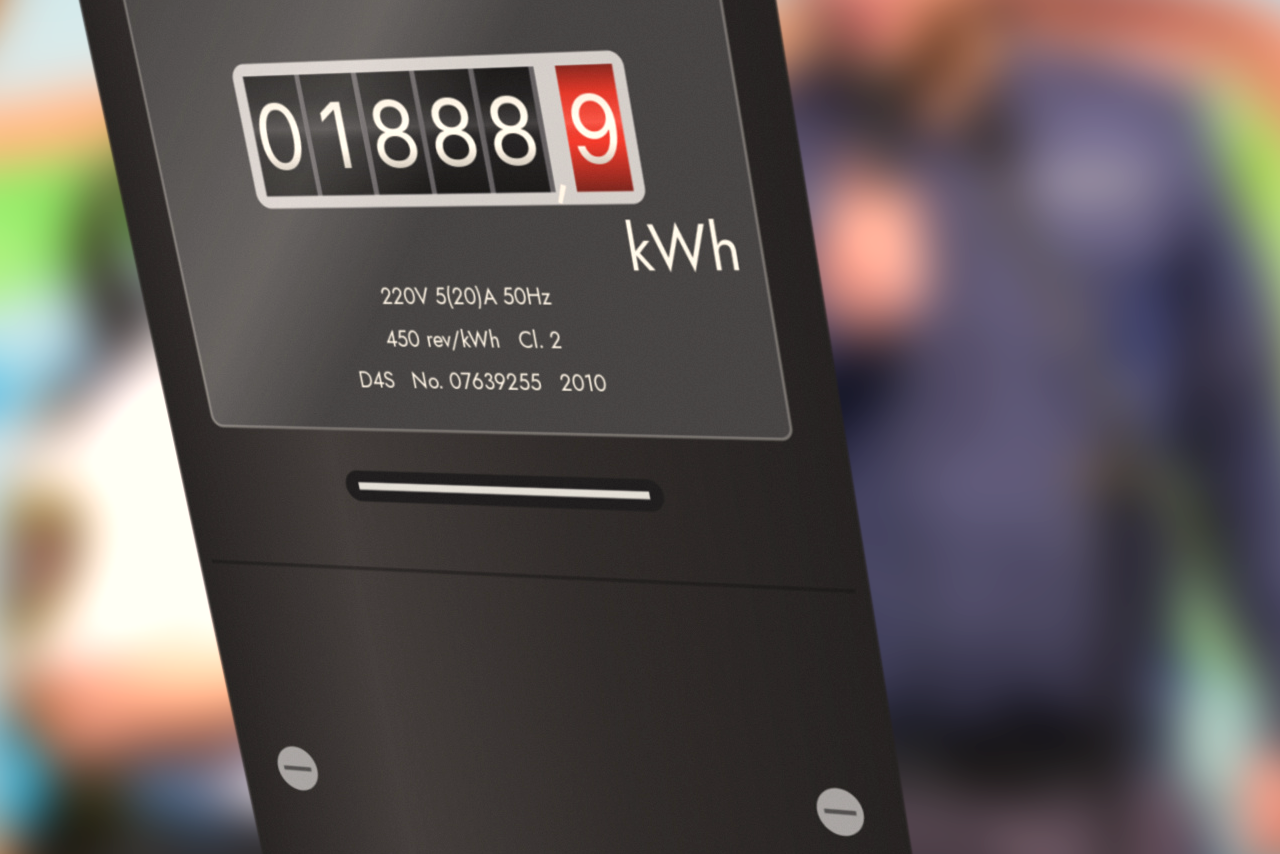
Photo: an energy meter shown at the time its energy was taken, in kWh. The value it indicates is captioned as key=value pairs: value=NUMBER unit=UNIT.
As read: value=1888.9 unit=kWh
